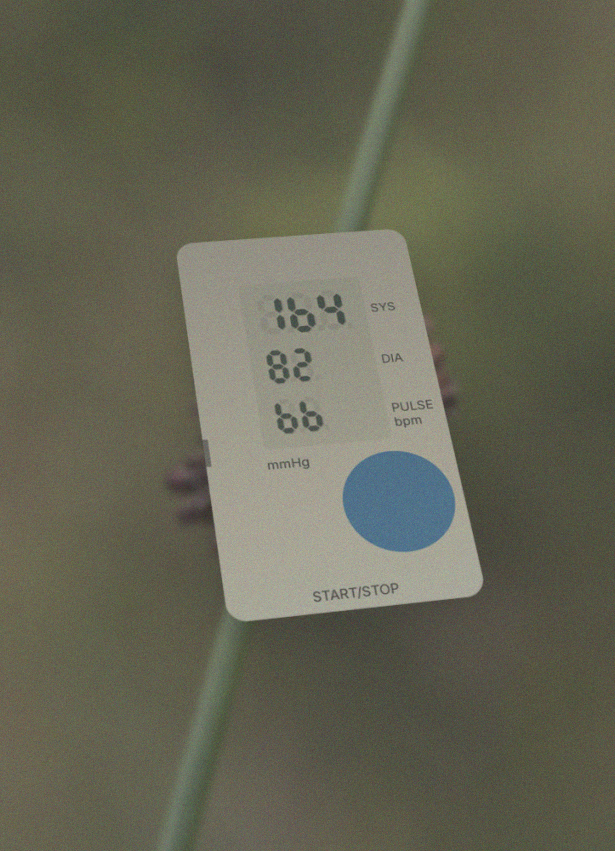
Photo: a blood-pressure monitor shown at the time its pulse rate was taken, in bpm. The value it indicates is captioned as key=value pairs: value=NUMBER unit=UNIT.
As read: value=66 unit=bpm
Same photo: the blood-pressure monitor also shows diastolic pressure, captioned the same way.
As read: value=82 unit=mmHg
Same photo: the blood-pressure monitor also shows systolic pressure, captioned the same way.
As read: value=164 unit=mmHg
